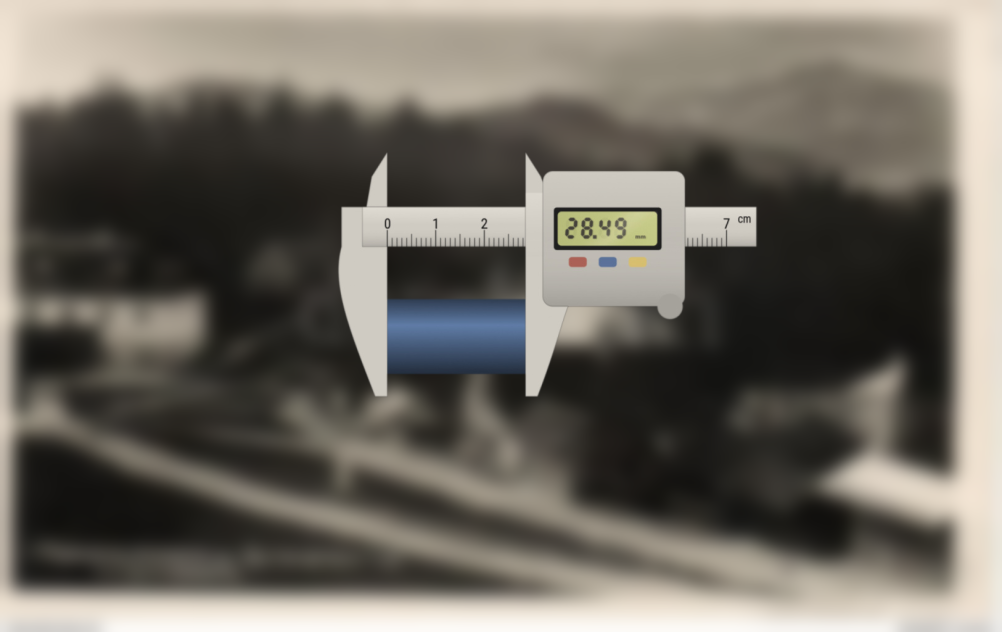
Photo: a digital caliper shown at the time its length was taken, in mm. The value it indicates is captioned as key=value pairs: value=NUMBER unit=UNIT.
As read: value=28.49 unit=mm
